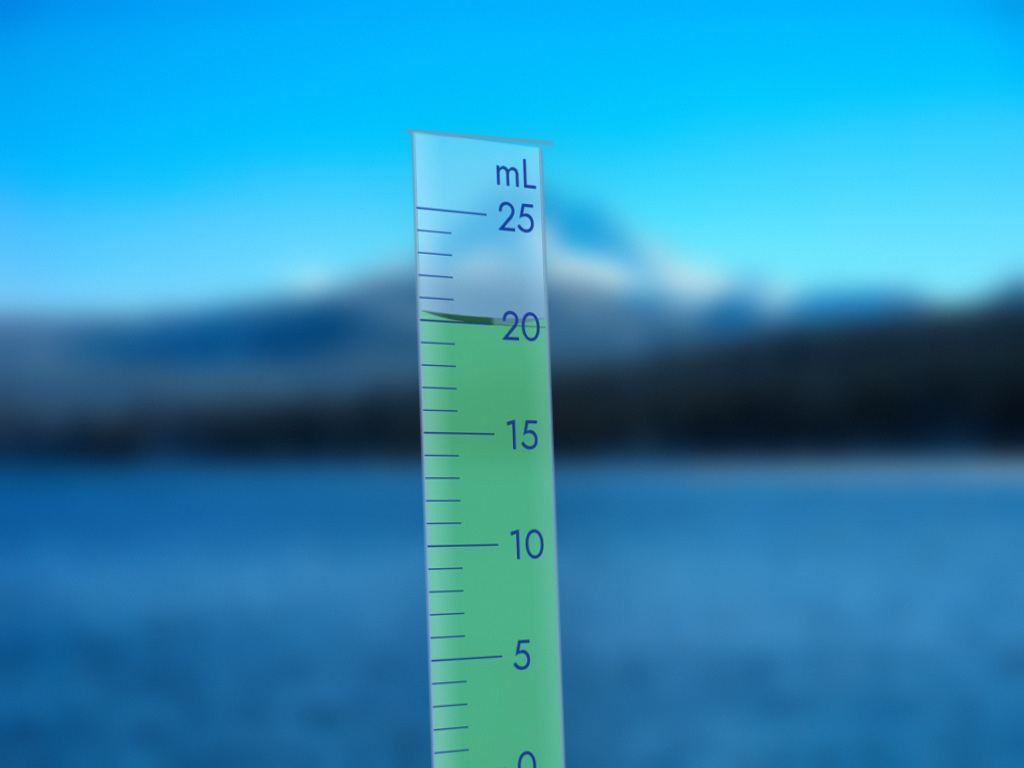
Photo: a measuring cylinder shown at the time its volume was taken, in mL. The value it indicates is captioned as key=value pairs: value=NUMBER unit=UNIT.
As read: value=20 unit=mL
